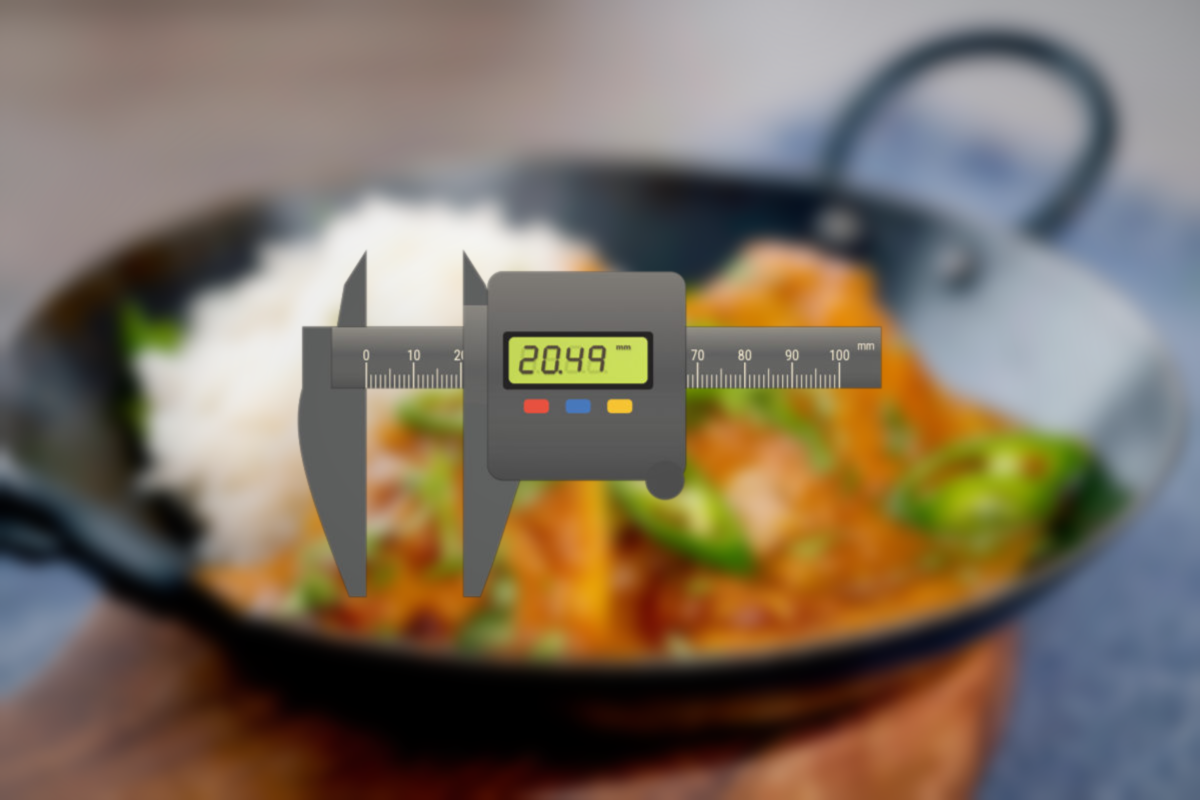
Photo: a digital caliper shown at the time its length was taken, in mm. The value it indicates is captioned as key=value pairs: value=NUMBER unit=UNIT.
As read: value=20.49 unit=mm
